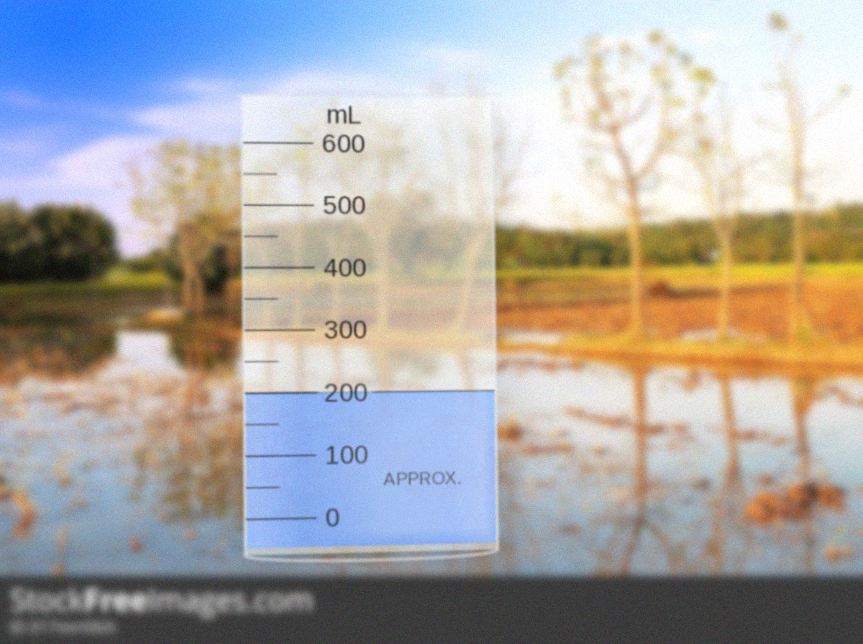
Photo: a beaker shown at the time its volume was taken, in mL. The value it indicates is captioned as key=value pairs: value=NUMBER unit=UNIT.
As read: value=200 unit=mL
